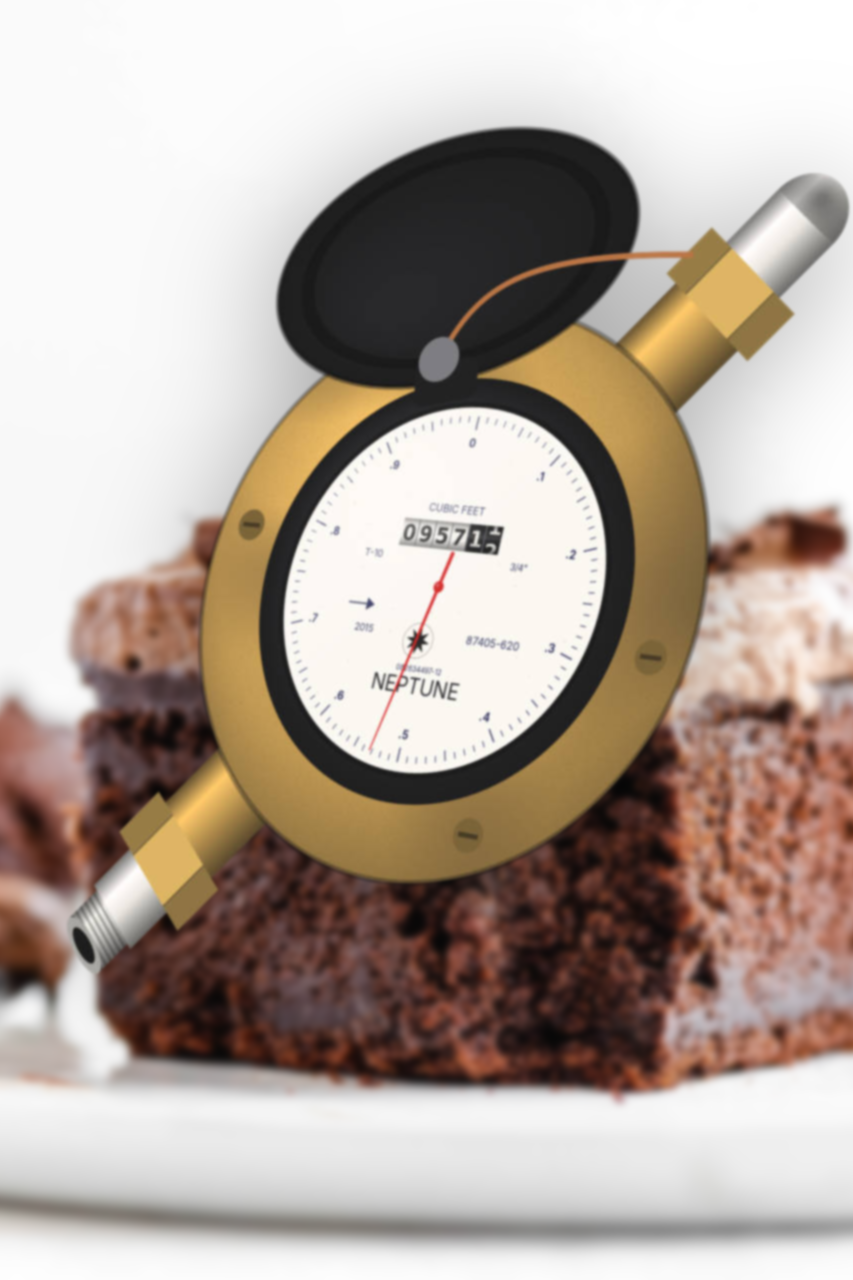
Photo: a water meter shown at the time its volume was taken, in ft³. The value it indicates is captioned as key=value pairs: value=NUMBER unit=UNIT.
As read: value=95711.53 unit=ft³
